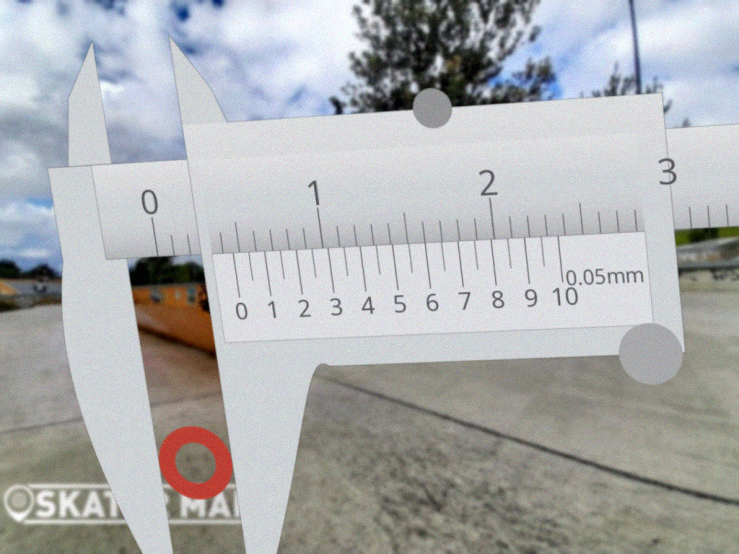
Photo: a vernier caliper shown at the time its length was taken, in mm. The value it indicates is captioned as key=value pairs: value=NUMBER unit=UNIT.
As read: value=4.6 unit=mm
